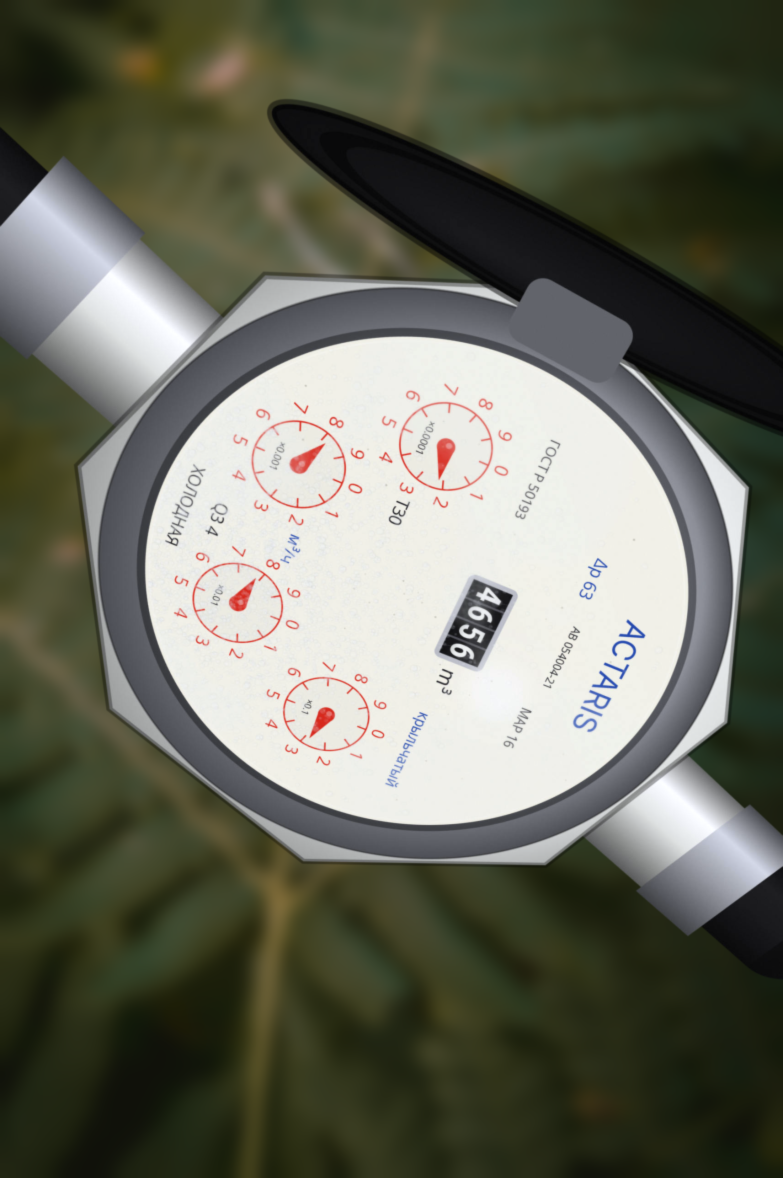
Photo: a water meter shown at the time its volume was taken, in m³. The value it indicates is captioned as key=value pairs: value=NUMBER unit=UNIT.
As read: value=4656.2782 unit=m³
